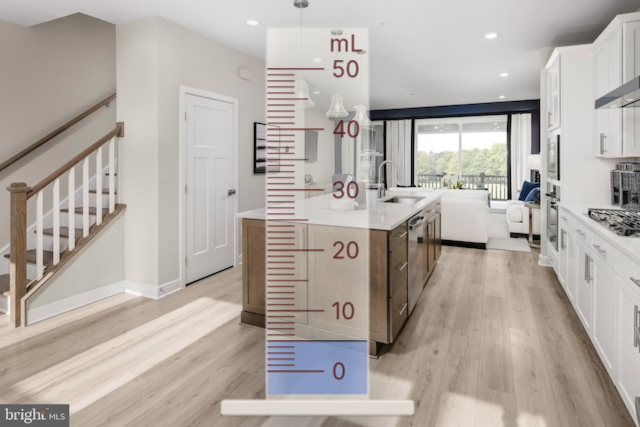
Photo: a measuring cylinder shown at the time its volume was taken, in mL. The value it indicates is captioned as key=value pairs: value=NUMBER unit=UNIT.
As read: value=5 unit=mL
